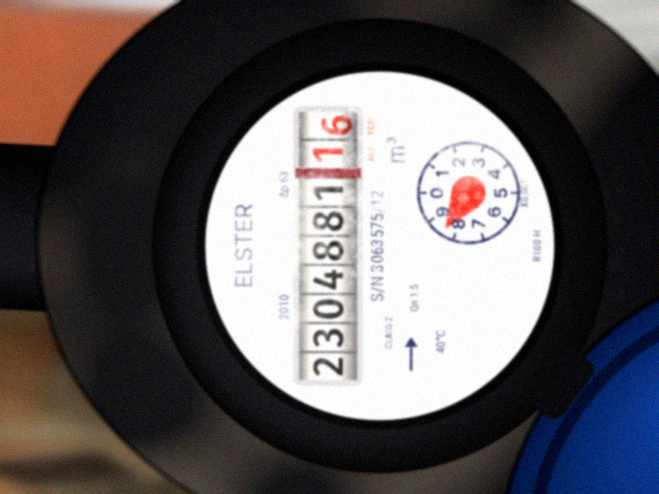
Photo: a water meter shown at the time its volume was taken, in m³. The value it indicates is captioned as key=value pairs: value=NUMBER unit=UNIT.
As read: value=2304881.158 unit=m³
